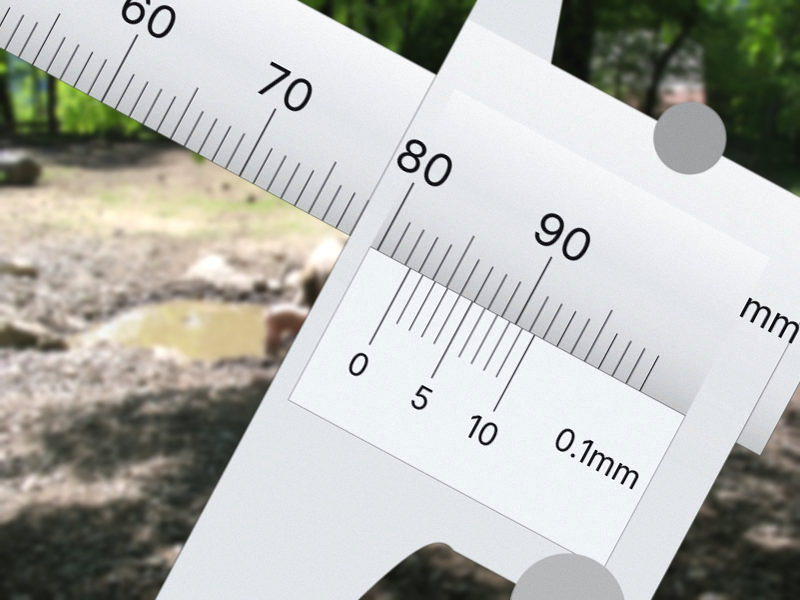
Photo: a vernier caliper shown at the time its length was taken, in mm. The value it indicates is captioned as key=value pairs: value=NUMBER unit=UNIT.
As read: value=82.4 unit=mm
